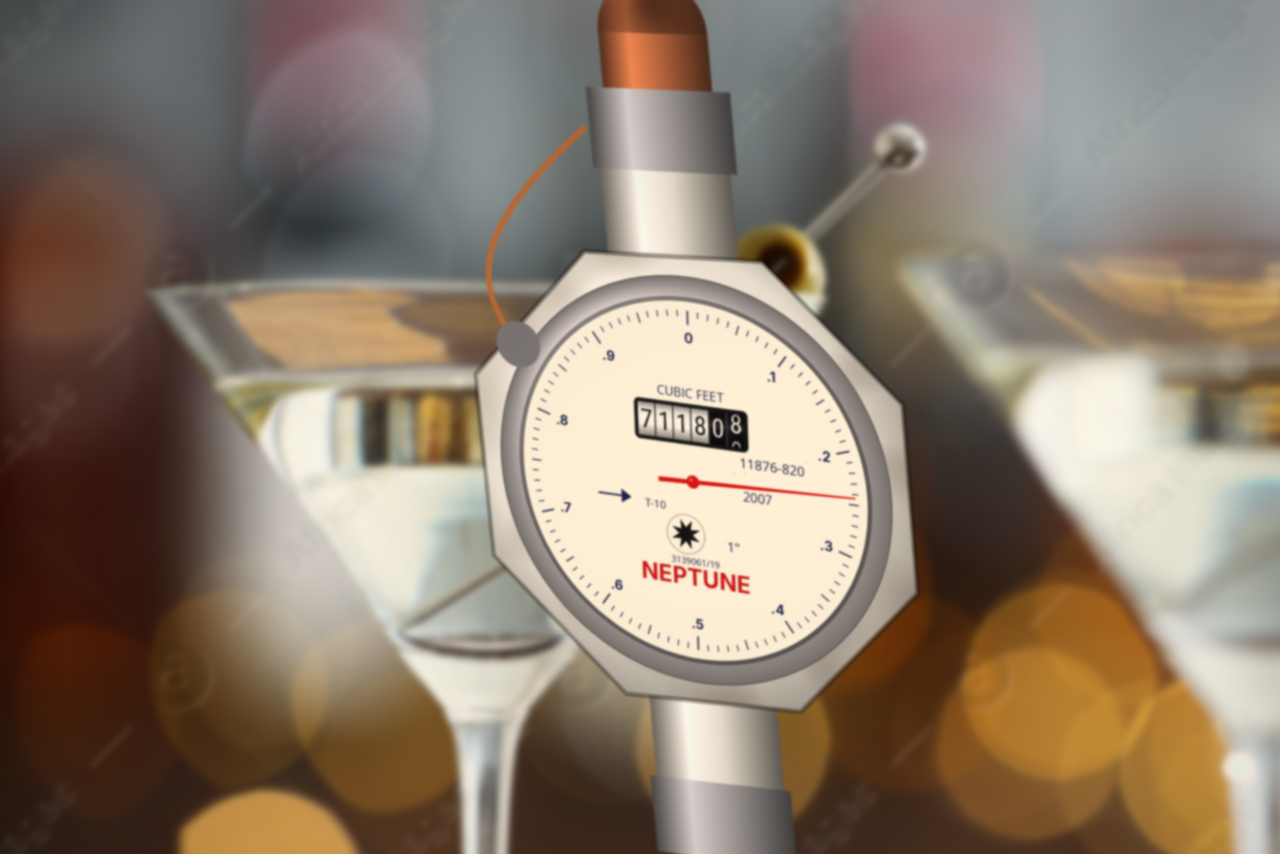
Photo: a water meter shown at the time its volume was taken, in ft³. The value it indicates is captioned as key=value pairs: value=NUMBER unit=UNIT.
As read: value=711808.24 unit=ft³
